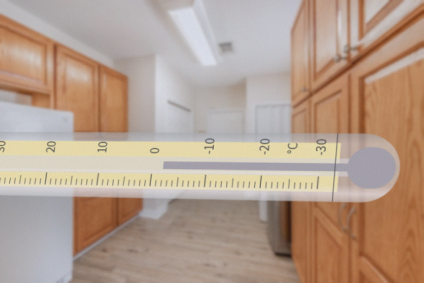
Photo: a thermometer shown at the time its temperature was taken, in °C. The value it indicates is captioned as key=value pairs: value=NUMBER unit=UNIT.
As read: value=-2 unit=°C
